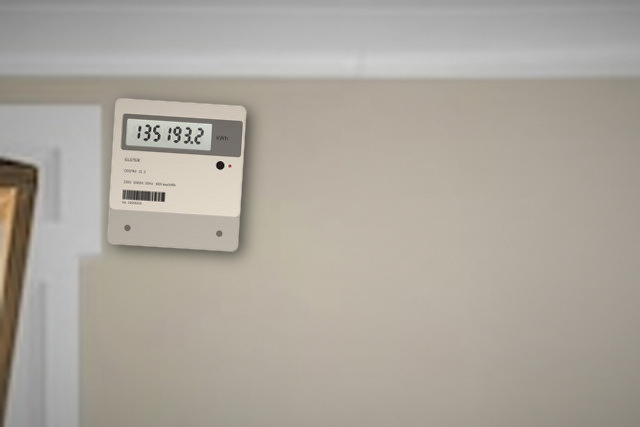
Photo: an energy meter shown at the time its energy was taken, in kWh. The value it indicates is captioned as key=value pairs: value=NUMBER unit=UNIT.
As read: value=135193.2 unit=kWh
